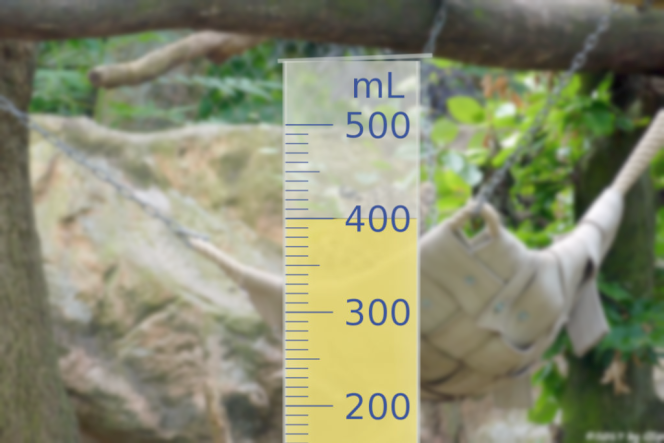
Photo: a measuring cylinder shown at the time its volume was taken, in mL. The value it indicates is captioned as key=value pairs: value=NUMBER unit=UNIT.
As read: value=400 unit=mL
